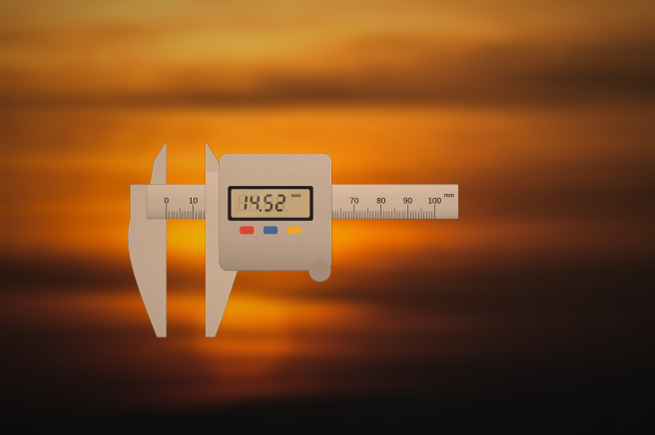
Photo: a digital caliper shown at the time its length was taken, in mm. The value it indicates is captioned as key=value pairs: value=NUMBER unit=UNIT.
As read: value=14.52 unit=mm
